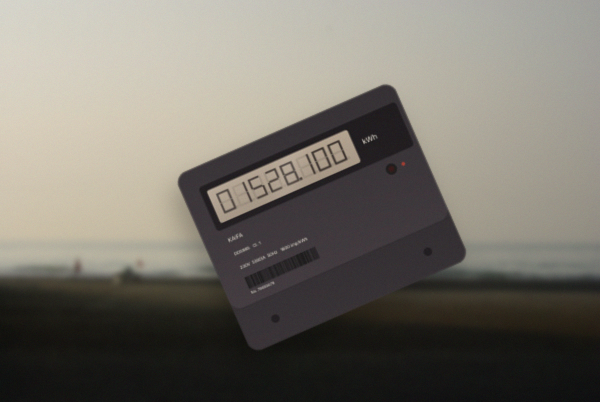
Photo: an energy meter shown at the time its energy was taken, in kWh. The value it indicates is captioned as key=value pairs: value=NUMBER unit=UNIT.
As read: value=1528.100 unit=kWh
